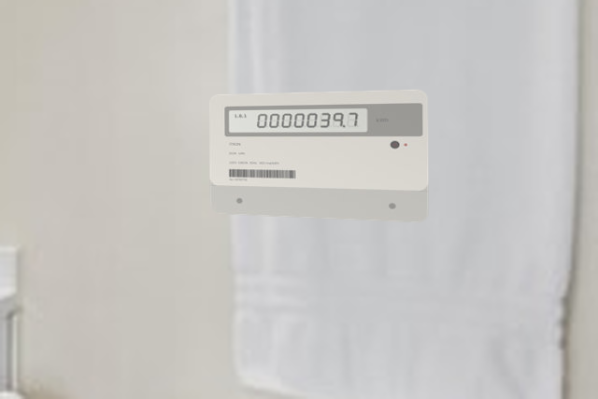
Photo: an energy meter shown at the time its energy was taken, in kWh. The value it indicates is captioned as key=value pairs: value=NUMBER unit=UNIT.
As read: value=39.7 unit=kWh
